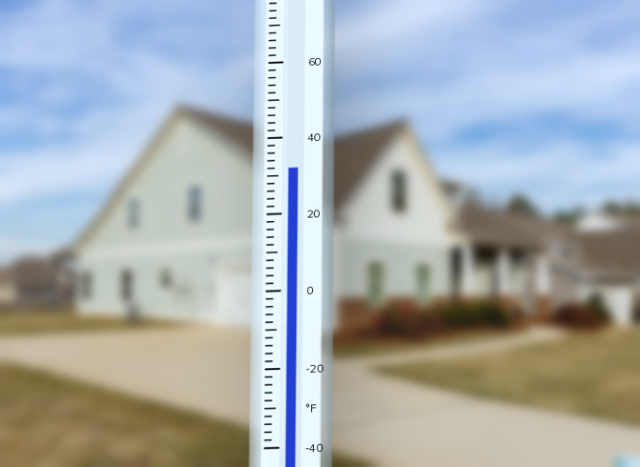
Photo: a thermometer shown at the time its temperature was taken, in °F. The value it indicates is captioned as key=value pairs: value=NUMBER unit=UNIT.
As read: value=32 unit=°F
